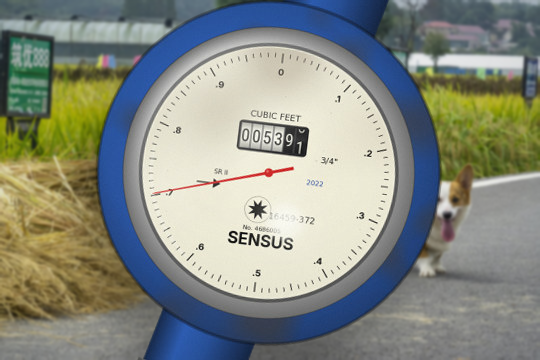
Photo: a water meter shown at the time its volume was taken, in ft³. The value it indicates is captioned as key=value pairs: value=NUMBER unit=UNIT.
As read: value=5390.70 unit=ft³
